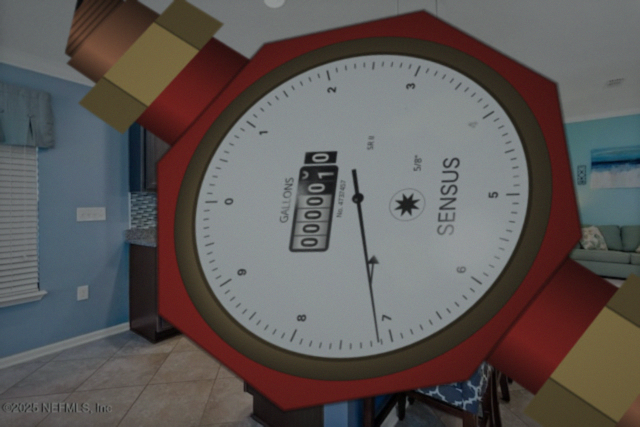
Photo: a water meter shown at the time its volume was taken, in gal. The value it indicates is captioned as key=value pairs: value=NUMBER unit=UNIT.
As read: value=7.1 unit=gal
